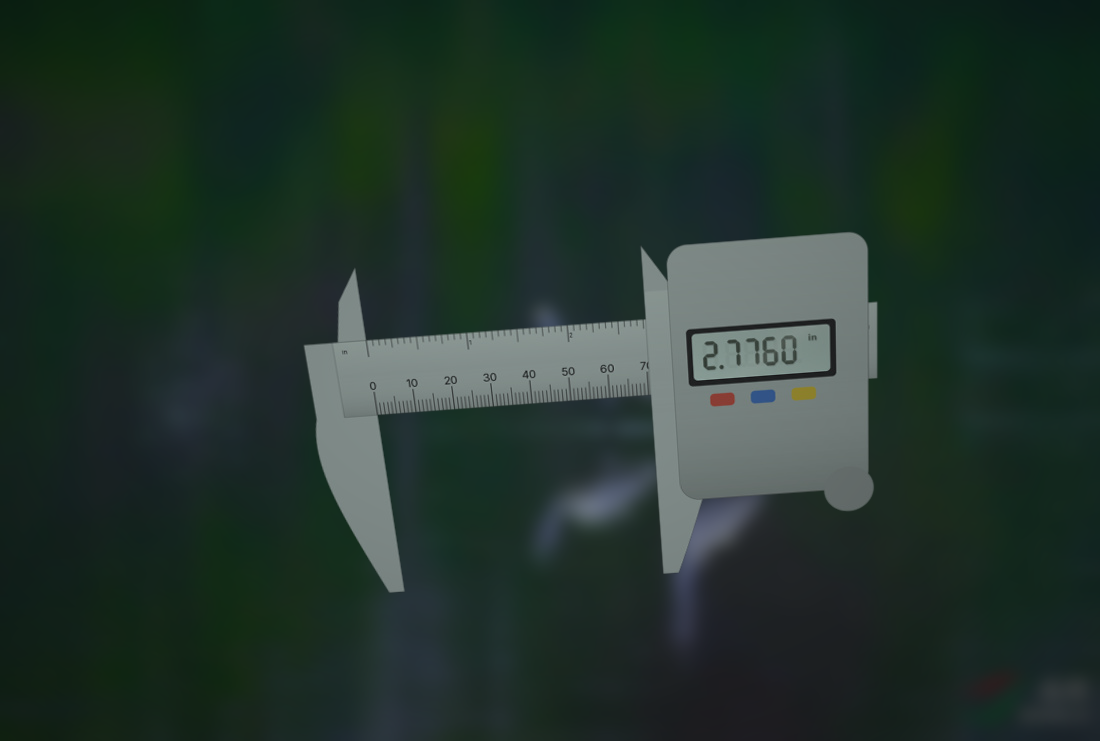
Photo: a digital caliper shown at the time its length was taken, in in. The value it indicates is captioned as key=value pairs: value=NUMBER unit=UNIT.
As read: value=2.7760 unit=in
